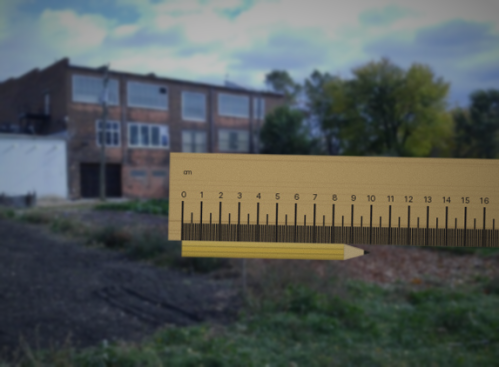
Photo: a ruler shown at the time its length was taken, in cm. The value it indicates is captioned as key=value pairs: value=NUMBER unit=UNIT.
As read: value=10 unit=cm
